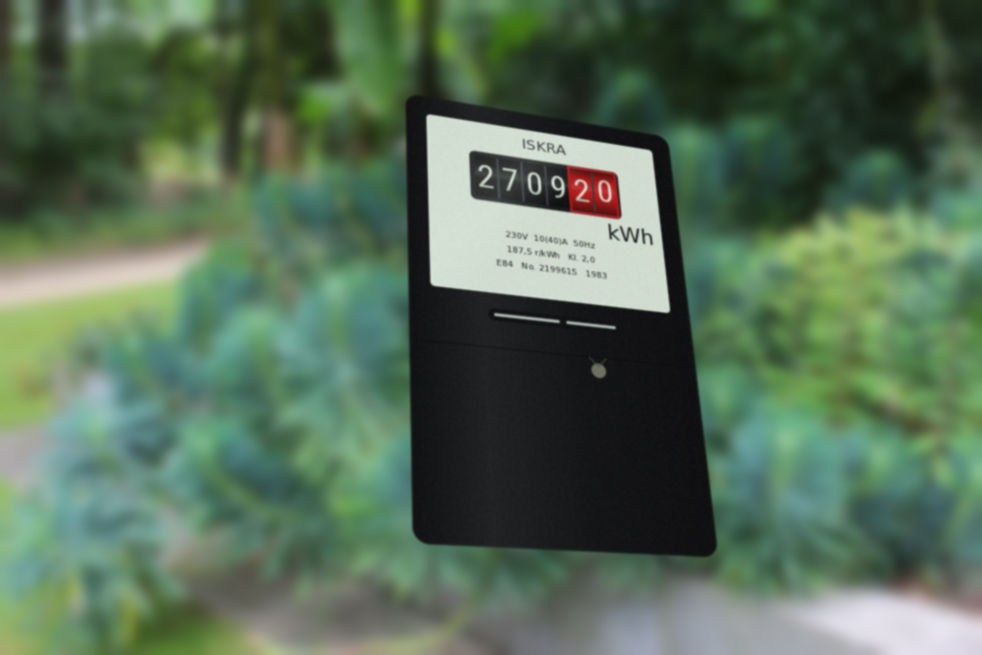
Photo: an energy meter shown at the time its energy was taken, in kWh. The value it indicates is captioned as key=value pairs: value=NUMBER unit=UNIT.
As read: value=2709.20 unit=kWh
